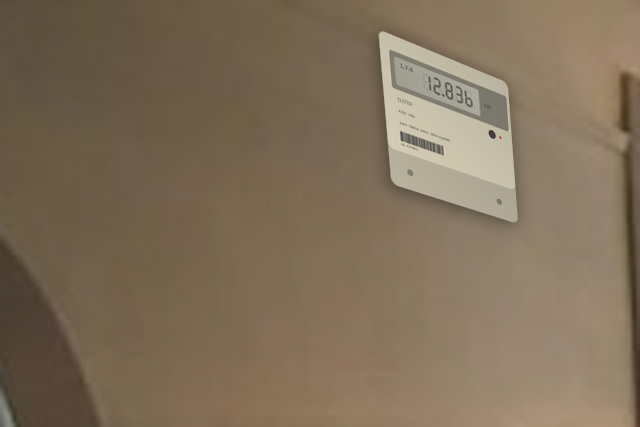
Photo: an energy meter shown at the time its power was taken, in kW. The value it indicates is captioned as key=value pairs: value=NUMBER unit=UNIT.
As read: value=12.836 unit=kW
